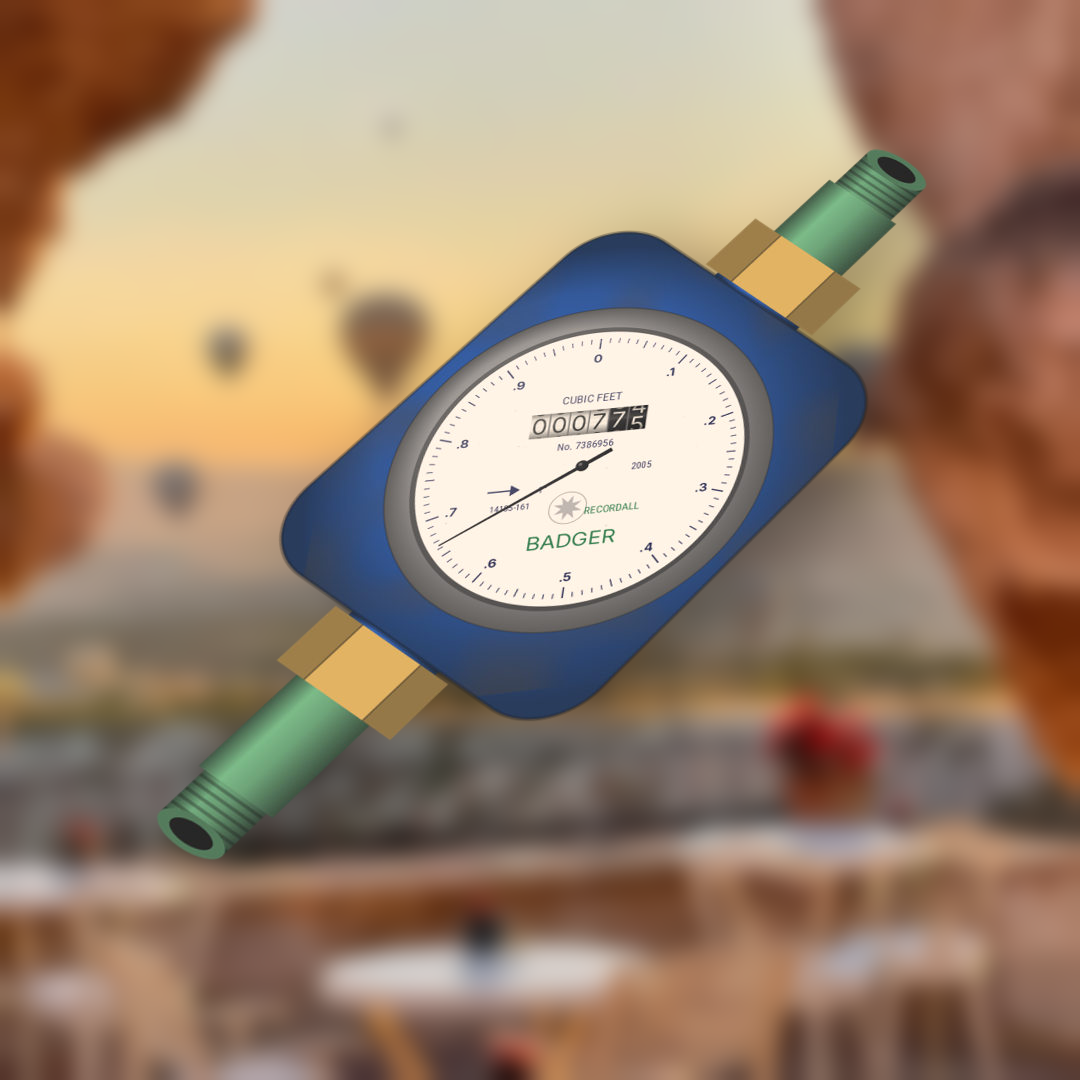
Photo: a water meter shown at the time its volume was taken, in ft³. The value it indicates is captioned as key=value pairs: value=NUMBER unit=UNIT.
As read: value=774.66 unit=ft³
